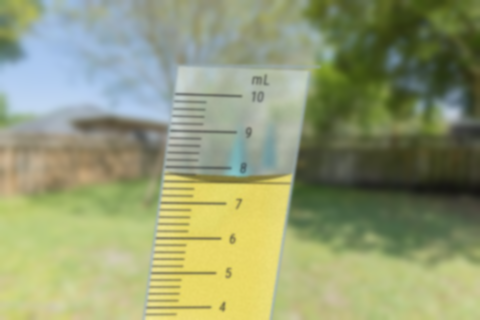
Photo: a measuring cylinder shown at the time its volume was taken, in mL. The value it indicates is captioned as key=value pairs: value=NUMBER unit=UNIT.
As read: value=7.6 unit=mL
